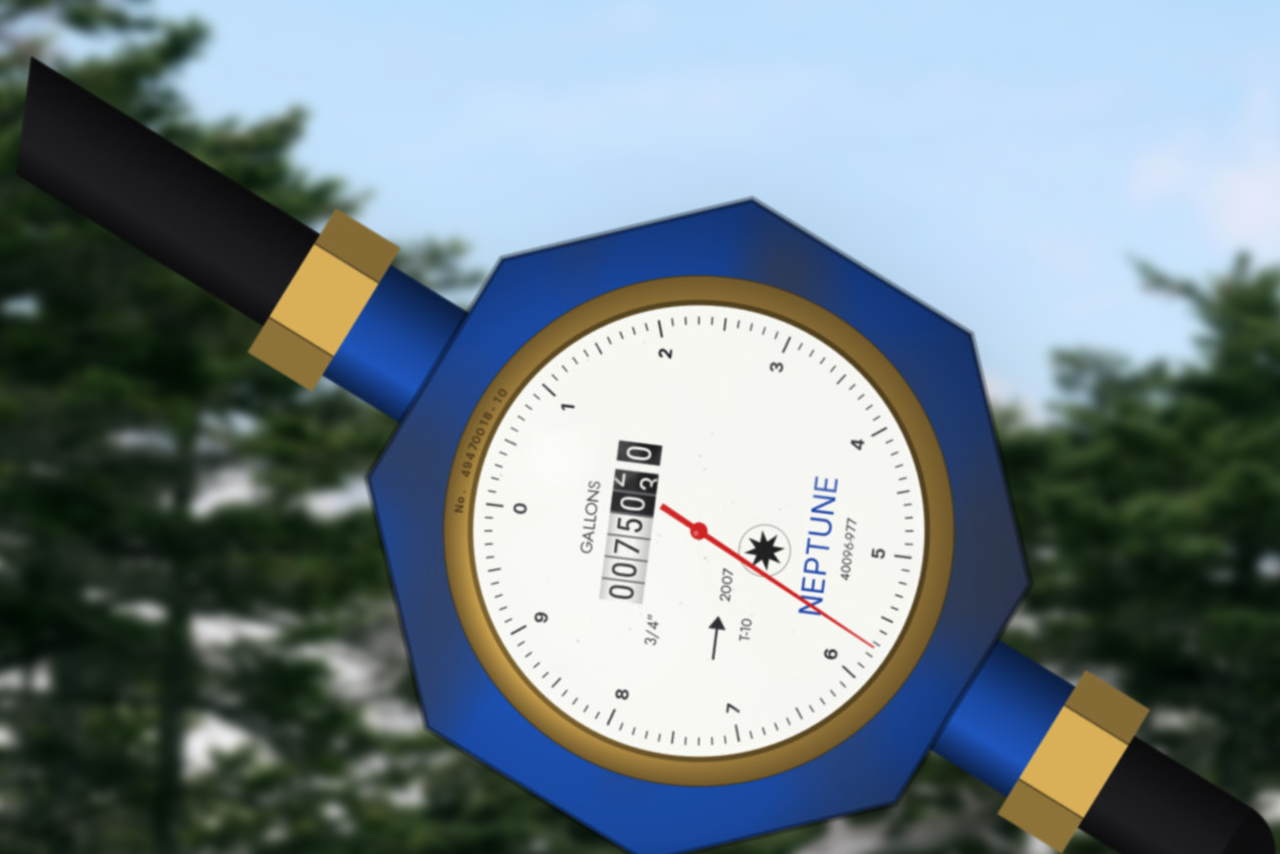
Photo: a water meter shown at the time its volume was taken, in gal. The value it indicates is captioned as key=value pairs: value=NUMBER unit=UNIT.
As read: value=75025.7 unit=gal
